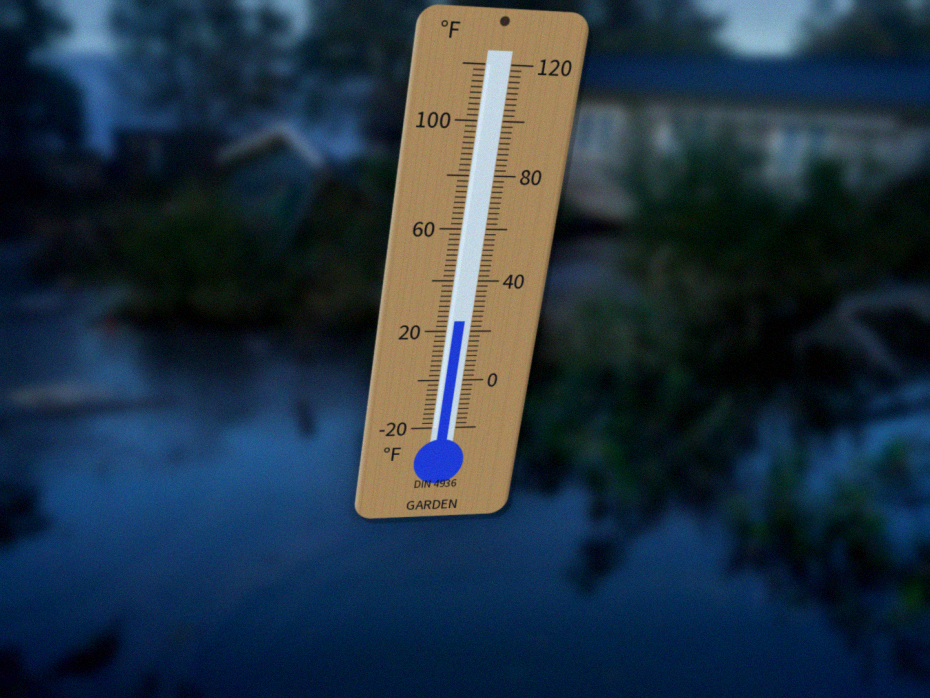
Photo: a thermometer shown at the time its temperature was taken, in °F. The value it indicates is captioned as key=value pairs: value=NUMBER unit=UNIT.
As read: value=24 unit=°F
